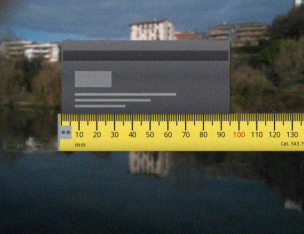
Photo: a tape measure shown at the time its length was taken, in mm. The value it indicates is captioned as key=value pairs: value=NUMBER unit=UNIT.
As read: value=95 unit=mm
